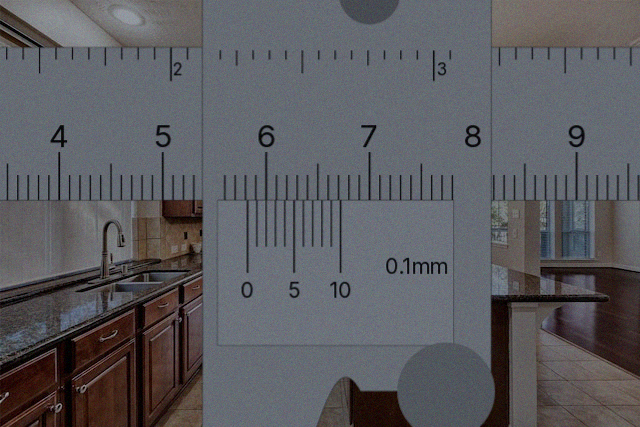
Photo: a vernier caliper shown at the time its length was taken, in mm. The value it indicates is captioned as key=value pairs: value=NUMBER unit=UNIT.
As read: value=58.2 unit=mm
